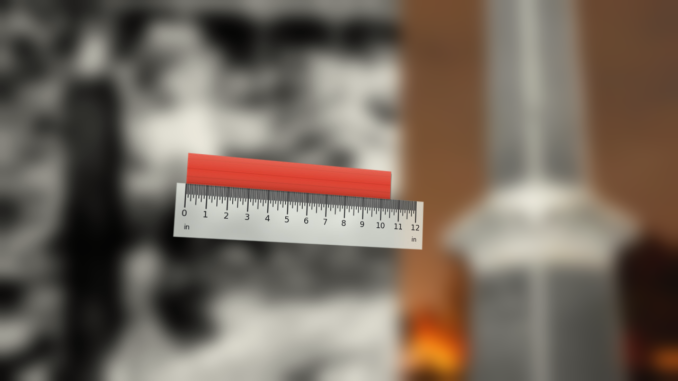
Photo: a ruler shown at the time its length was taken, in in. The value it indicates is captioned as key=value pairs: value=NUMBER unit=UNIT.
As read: value=10.5 unit=in
